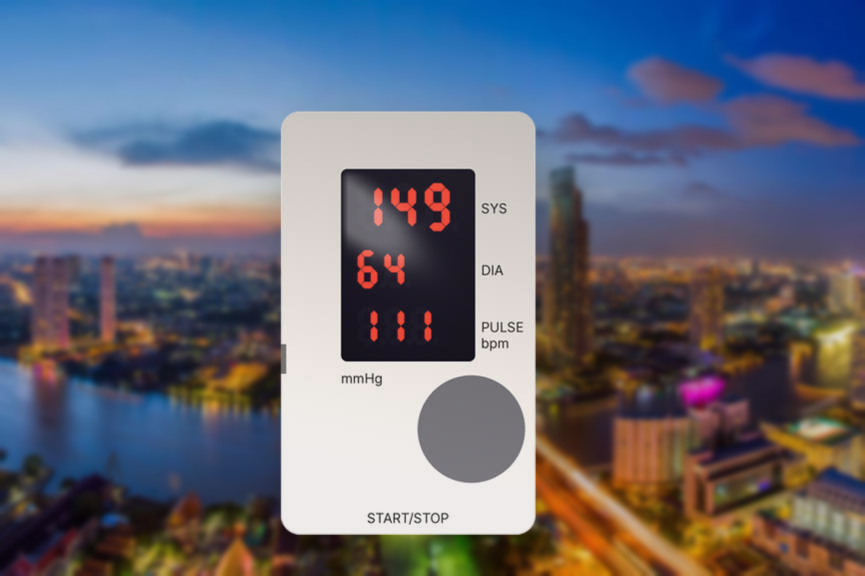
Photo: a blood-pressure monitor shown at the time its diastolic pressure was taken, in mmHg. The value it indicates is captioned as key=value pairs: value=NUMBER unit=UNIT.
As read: value=64 unit=mmHg
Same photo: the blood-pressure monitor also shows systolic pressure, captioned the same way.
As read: value=149 unit=mmHg
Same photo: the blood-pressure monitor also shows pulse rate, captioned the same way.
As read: value=111 unit=bpm
